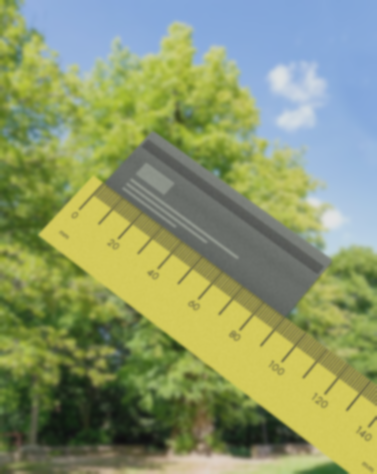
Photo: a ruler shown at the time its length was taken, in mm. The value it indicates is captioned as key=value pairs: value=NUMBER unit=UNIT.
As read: value=90 unit=mm
